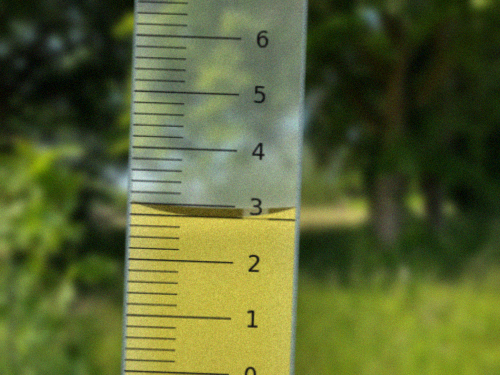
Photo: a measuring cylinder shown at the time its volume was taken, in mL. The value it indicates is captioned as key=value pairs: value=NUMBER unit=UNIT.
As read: value=2.8 unit=mL
